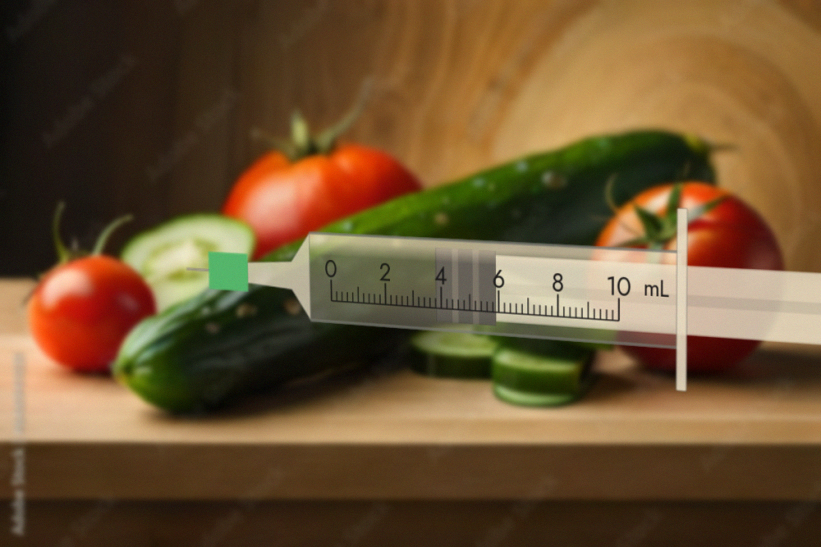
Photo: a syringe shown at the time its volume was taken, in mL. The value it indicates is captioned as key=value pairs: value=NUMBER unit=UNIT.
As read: value=3.8 unit=mL
